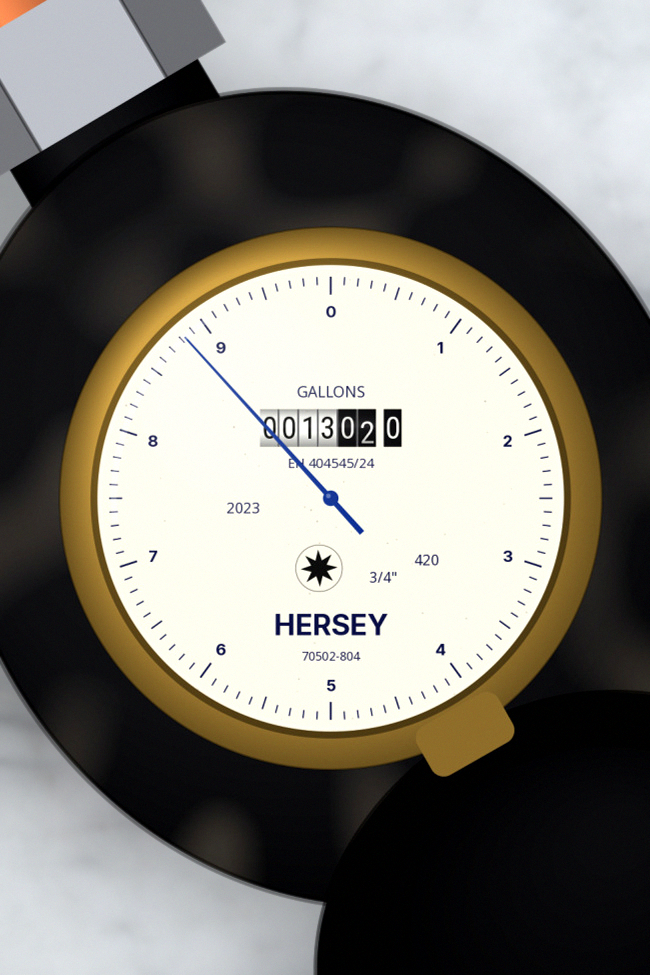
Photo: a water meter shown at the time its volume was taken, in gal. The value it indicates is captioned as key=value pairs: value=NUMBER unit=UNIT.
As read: value=13018.8 unit=gal
